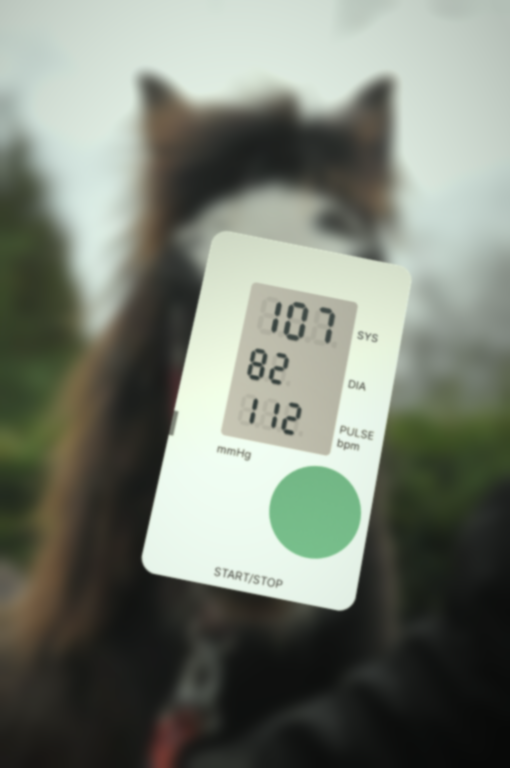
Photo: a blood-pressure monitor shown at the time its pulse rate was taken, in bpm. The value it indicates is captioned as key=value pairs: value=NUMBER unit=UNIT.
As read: value=112 unit=bpm
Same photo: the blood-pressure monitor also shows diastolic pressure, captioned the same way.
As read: value=82 unit=mmHg
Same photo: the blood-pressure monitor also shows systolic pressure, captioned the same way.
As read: value=107 unit=mmHg
